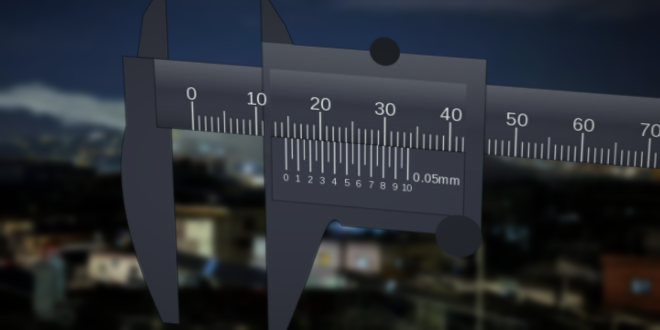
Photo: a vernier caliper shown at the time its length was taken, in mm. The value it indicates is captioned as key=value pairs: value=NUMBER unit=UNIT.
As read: value=14.6 unit=mm
